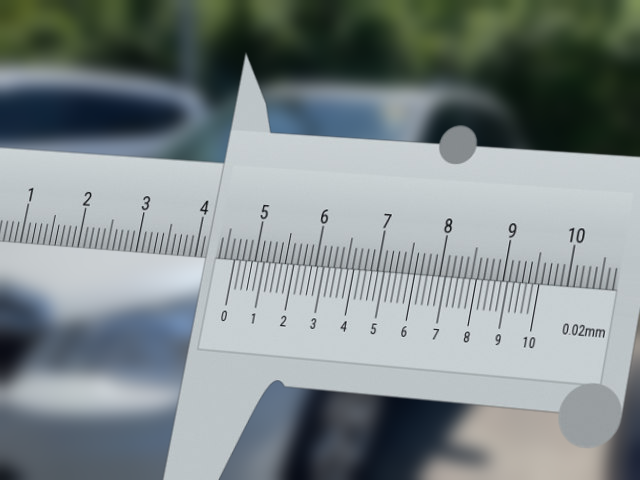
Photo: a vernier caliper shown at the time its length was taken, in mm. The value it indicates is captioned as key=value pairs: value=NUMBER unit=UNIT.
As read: value=46.6 unit=mm
